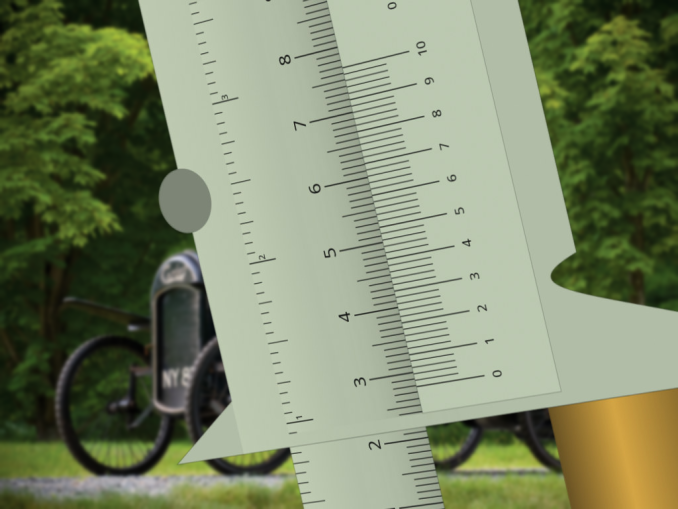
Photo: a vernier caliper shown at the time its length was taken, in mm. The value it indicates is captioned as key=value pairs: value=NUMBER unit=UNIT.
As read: value=27.8 unit=mm
